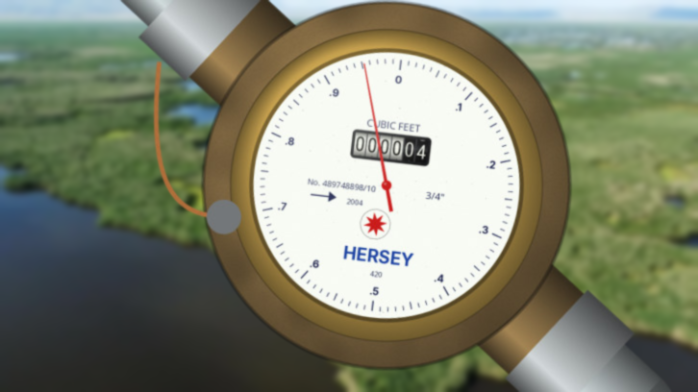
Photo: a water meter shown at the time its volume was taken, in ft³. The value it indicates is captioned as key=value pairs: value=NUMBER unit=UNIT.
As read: value=3.95 unit=ft³
